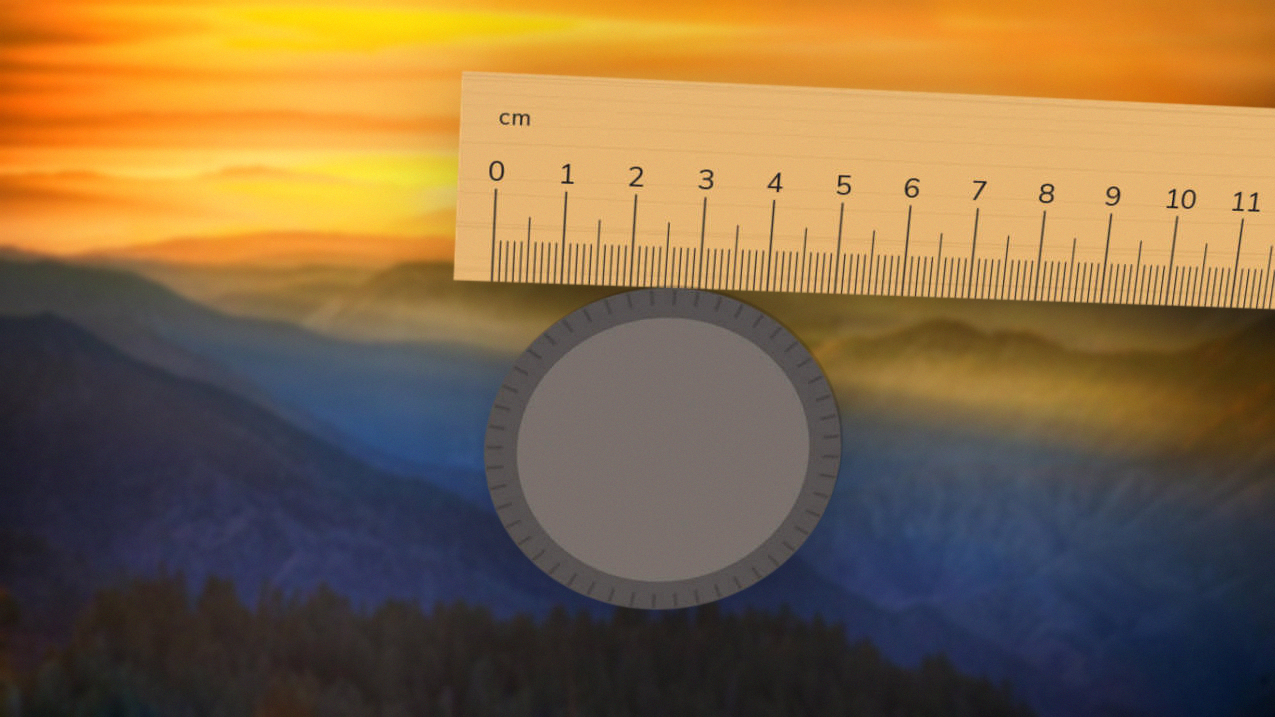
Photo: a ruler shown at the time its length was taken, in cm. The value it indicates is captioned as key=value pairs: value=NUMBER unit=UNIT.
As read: value=5.3 unit=cm
